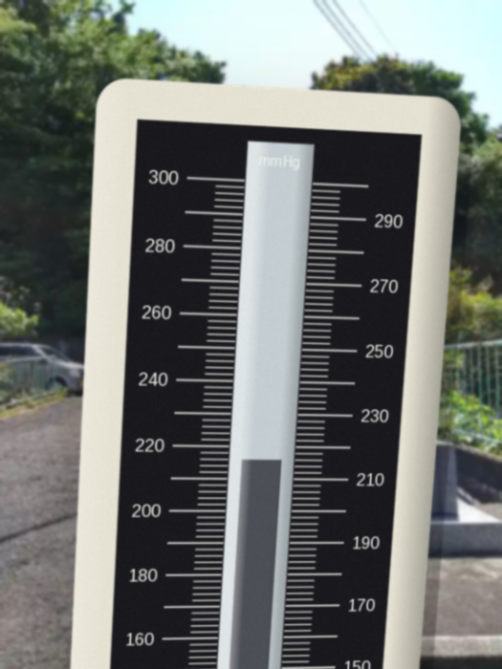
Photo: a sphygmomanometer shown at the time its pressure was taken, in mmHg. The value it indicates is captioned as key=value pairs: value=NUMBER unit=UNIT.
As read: value=216 unit=mmHg
